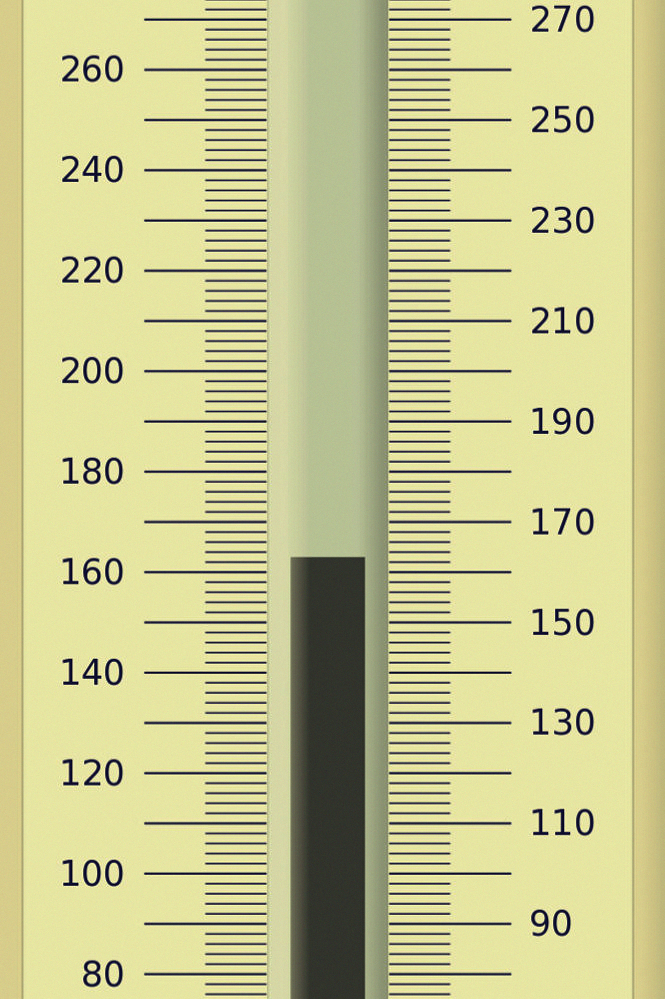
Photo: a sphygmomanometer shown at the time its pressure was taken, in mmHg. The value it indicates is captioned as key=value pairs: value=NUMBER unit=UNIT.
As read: value=163 unit=mmHg
